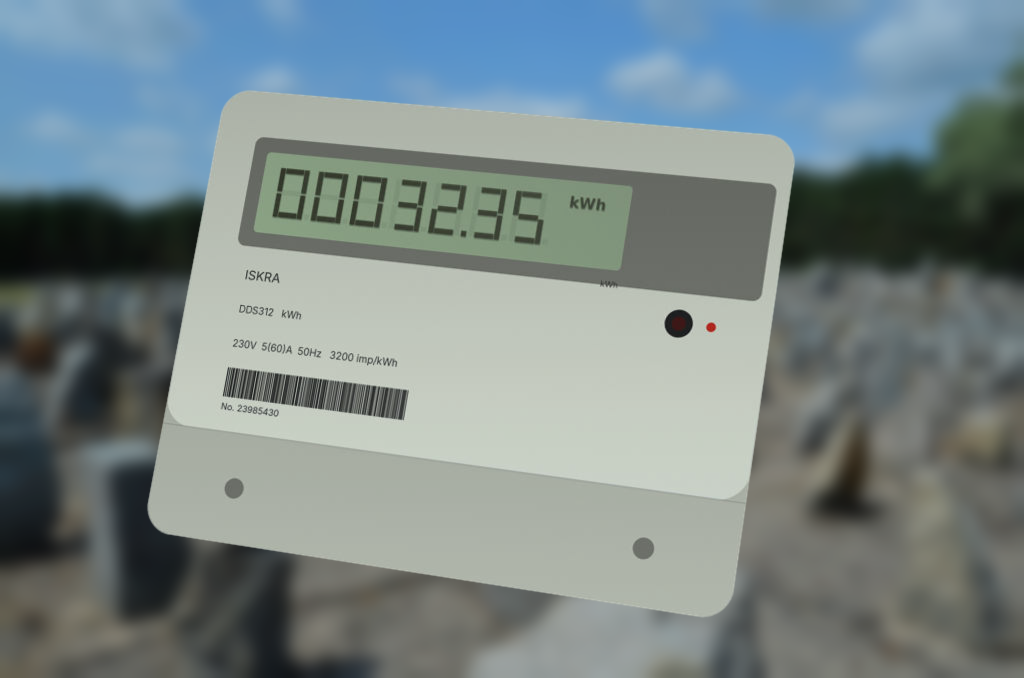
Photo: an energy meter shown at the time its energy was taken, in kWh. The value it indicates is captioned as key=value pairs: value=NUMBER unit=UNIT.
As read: value=32.35 unit=kWh
